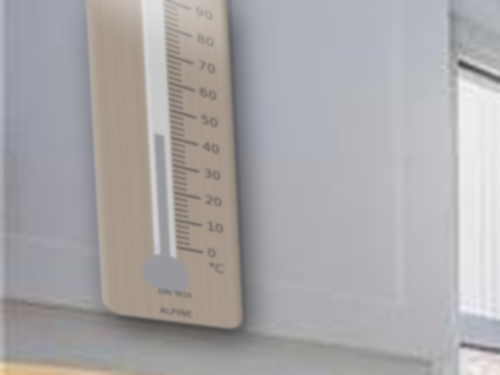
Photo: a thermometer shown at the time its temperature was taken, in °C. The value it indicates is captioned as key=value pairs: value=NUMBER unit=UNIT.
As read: value=40 unit=°C
